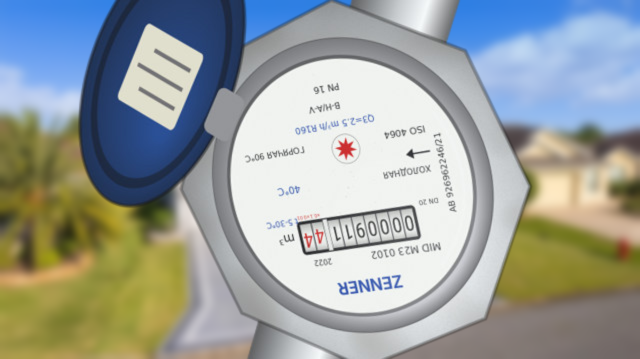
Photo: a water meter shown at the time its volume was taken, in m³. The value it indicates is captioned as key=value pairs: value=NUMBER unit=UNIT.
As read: value=911.44 unit=m³
